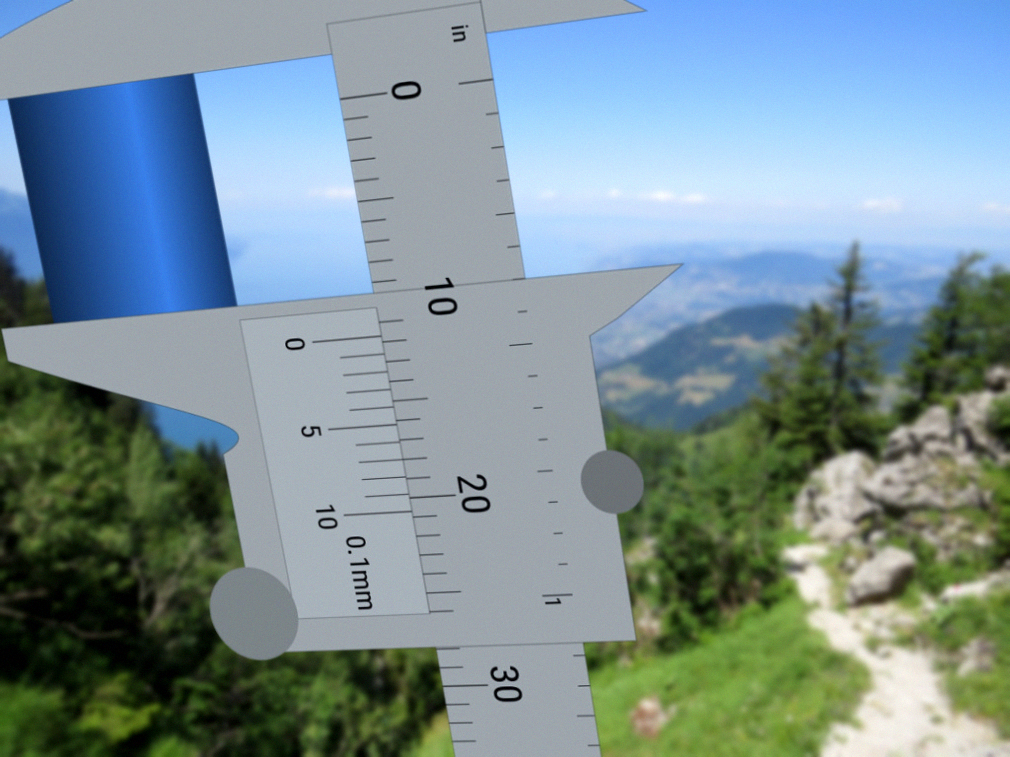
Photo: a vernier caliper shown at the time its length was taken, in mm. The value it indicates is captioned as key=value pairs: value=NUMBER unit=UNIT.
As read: value=11.7 unit=mm
